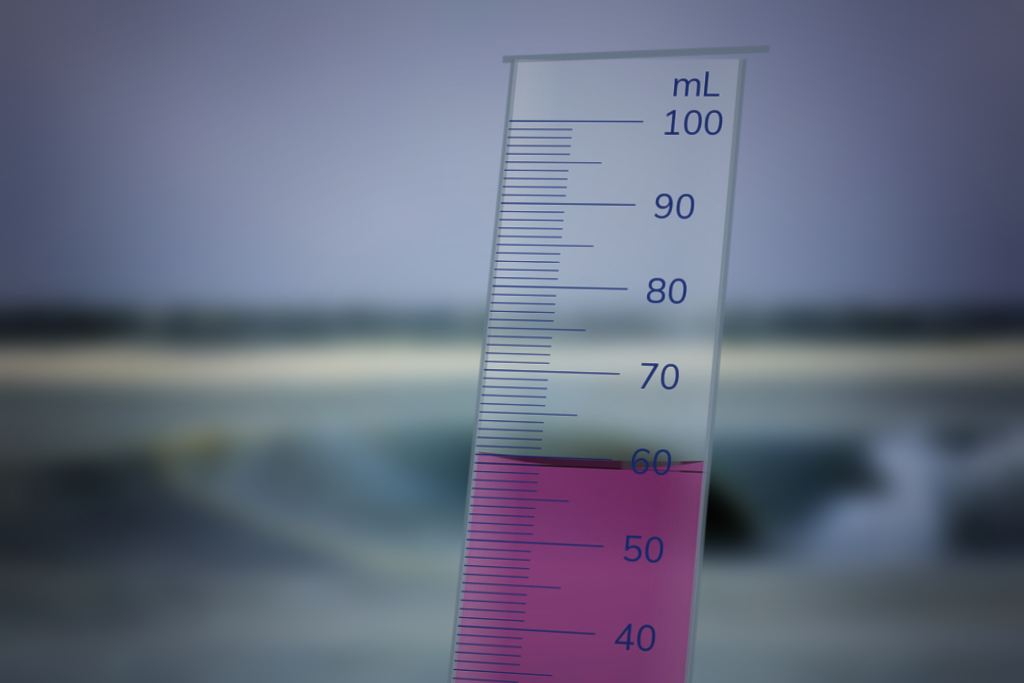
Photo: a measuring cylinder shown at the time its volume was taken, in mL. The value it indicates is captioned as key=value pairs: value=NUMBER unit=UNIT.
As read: value=59 unit=mL
